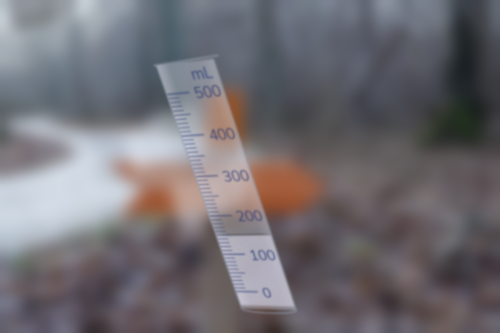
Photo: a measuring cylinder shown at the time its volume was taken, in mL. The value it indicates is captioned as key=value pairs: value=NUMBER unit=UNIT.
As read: value=150 unit=mL
